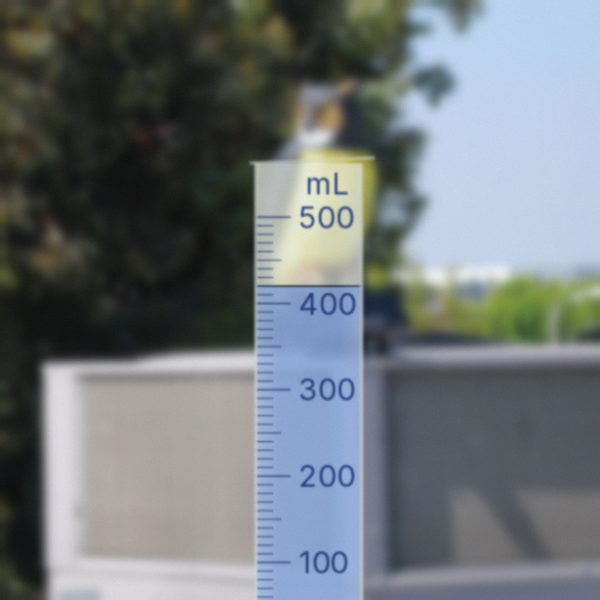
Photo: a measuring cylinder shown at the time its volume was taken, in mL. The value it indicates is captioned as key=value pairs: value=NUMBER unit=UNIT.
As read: value=420 unit=mL
